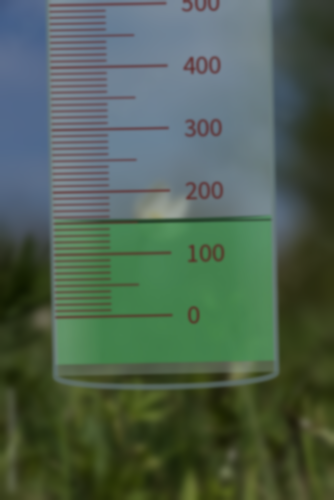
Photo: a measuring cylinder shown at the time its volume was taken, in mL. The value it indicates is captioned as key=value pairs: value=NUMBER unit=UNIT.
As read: value=150 unit=mL
